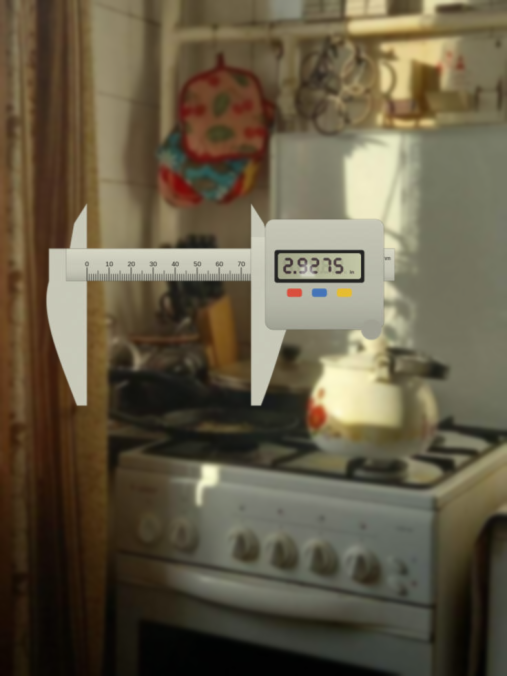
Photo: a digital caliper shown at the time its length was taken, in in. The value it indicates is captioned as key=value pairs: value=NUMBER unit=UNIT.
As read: value=2.9275 unit=in
